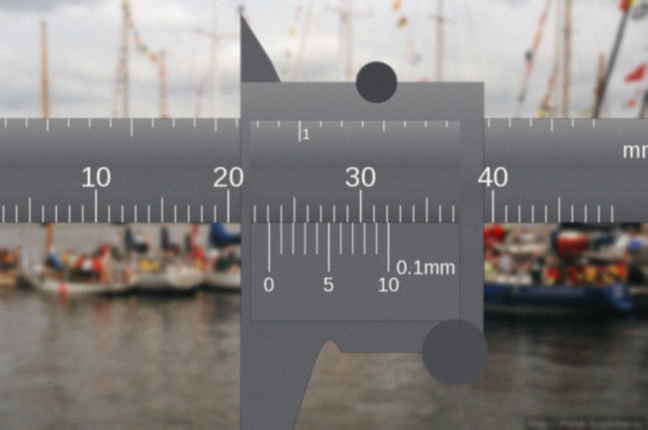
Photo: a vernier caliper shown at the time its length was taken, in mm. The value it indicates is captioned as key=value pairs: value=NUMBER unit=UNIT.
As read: value=23.1 unit=mm
